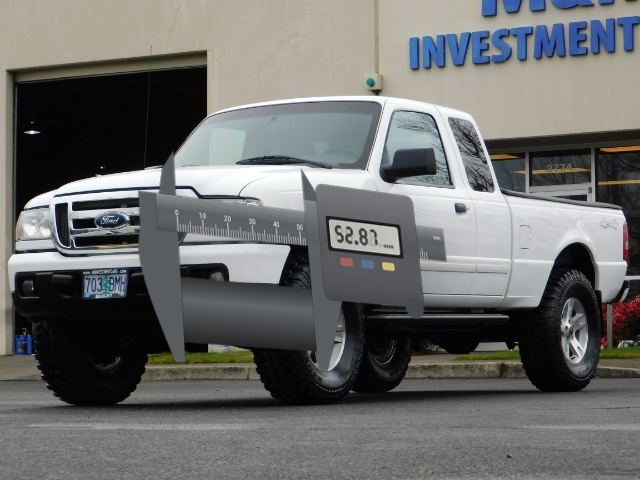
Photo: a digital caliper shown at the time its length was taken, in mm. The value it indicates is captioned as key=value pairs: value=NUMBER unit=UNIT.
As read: value=52.87 unit=mm
